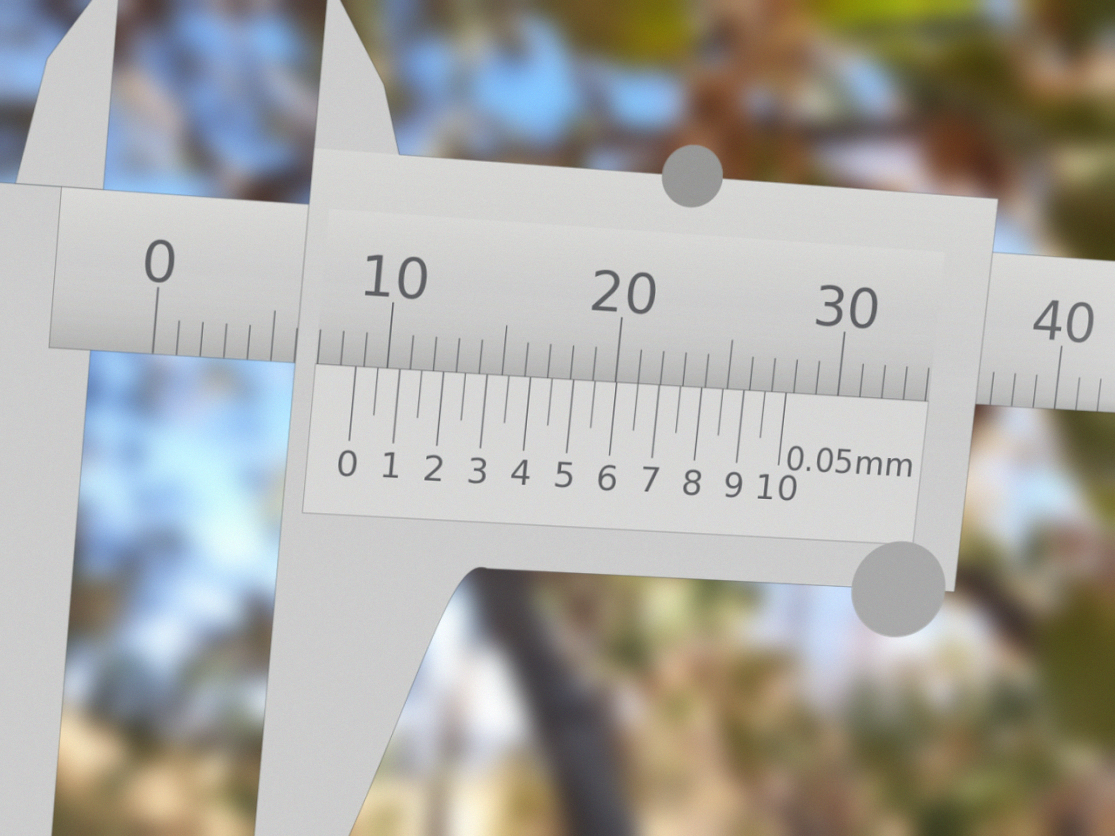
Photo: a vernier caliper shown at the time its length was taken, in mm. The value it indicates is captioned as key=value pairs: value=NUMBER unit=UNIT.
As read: value=8.65 unit=mm
